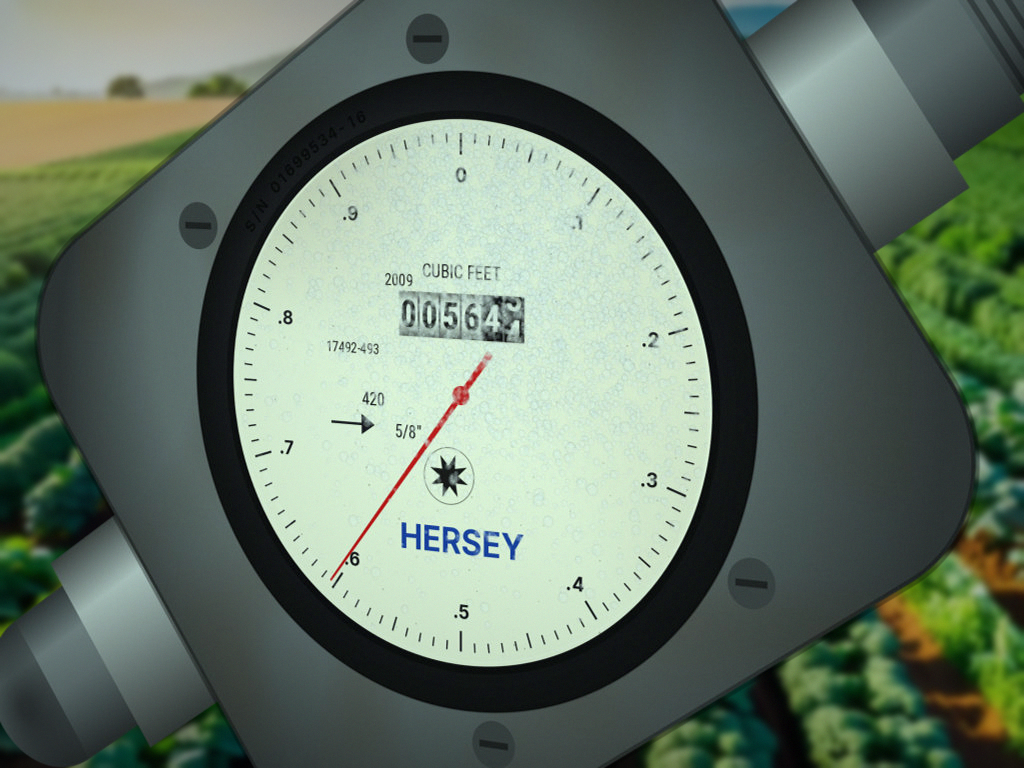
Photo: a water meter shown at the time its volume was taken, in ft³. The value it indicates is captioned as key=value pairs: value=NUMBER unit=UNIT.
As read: value=5643.60 unit=ft³
